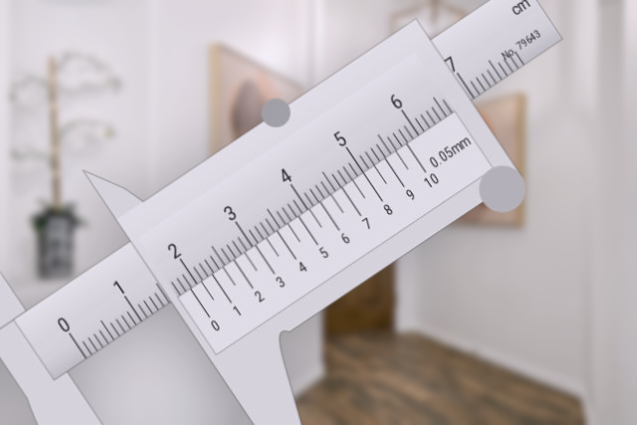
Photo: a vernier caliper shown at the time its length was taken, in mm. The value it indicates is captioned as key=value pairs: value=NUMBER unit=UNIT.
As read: value=18.8 unit=mm
